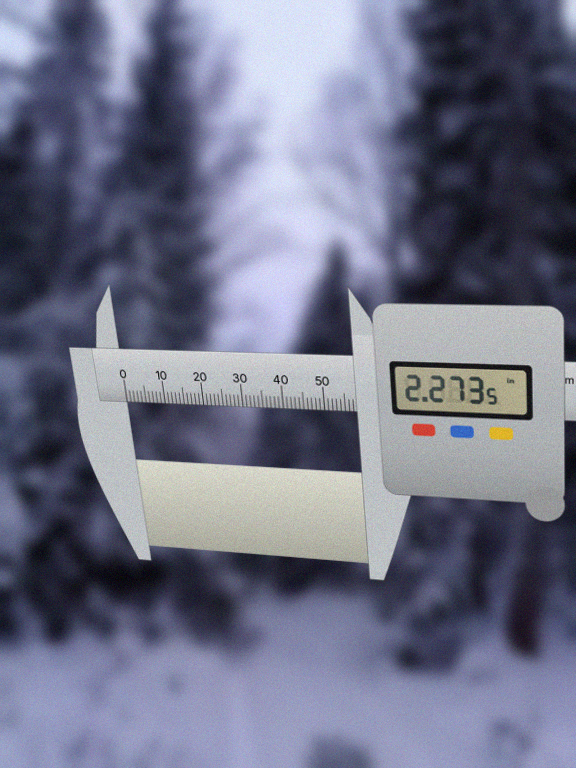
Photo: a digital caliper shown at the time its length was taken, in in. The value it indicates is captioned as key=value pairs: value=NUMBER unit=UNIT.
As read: value=2.2735 unit=in
